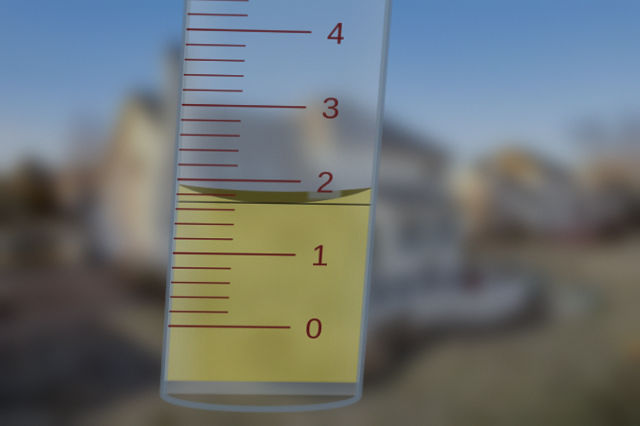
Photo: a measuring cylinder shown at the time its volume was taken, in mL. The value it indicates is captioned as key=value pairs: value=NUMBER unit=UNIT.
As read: value=1.7 unit=mL
